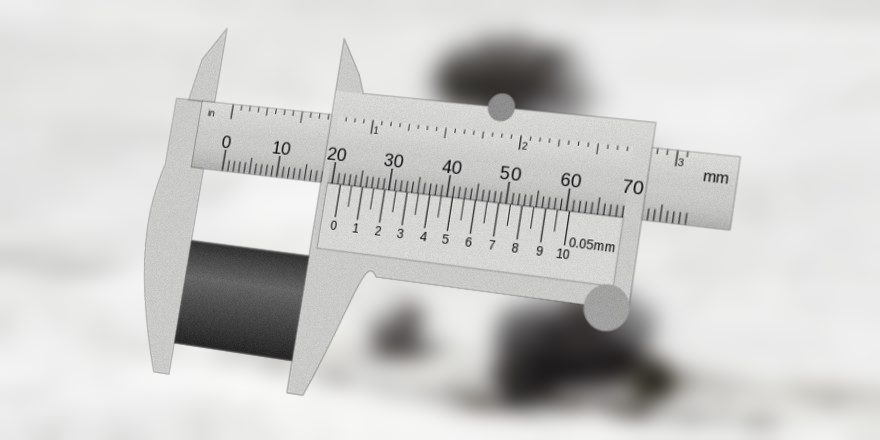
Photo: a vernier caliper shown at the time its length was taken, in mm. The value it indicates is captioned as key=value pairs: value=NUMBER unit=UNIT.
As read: value=21.5 unit=mm
